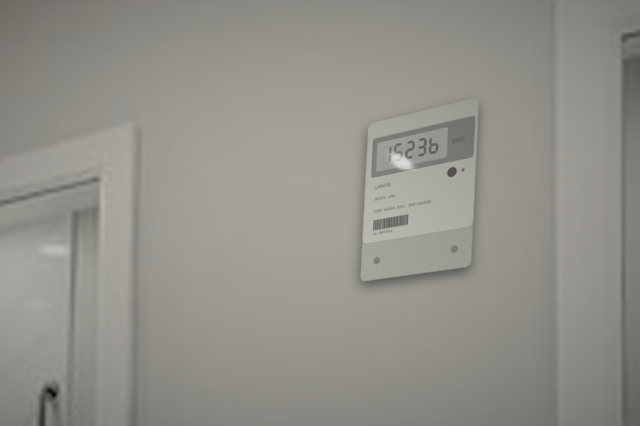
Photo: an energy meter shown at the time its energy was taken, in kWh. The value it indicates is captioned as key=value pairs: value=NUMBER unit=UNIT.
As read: value=15236 unit=kWh
